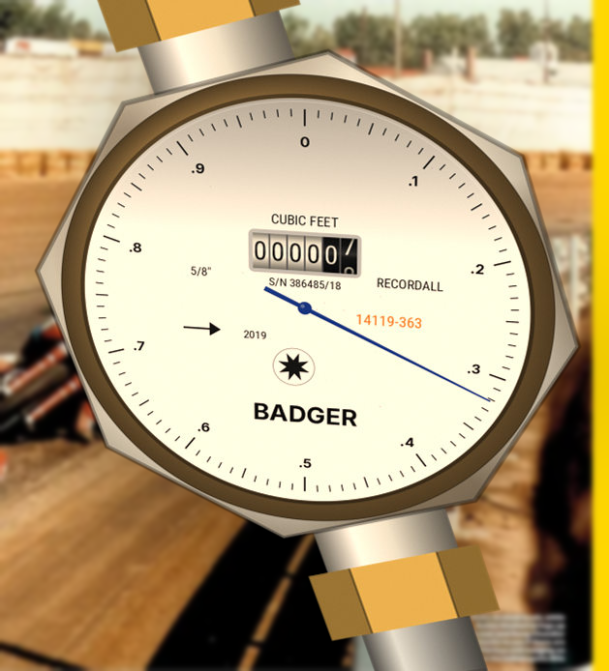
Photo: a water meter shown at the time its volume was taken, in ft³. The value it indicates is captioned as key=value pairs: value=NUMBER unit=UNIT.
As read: value=7.32 unit=ft³
